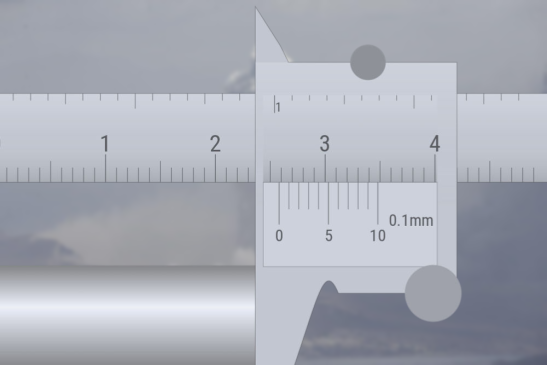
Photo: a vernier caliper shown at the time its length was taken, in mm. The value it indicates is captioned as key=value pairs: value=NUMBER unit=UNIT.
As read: value=25.8 unit=mm
